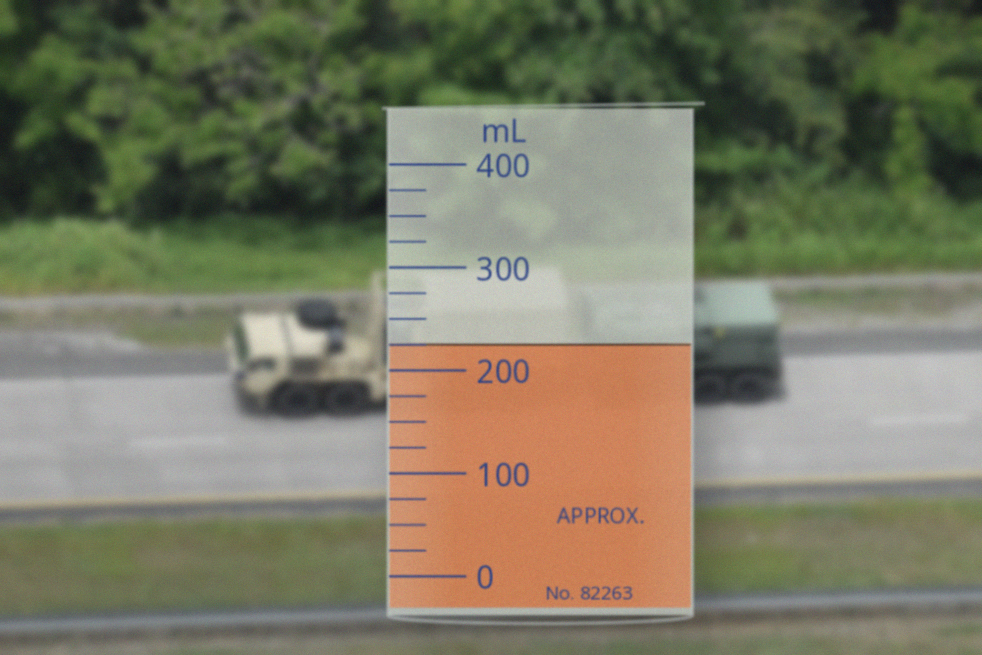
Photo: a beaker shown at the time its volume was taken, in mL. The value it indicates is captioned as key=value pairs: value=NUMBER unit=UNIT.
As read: value=225 unit=mL
